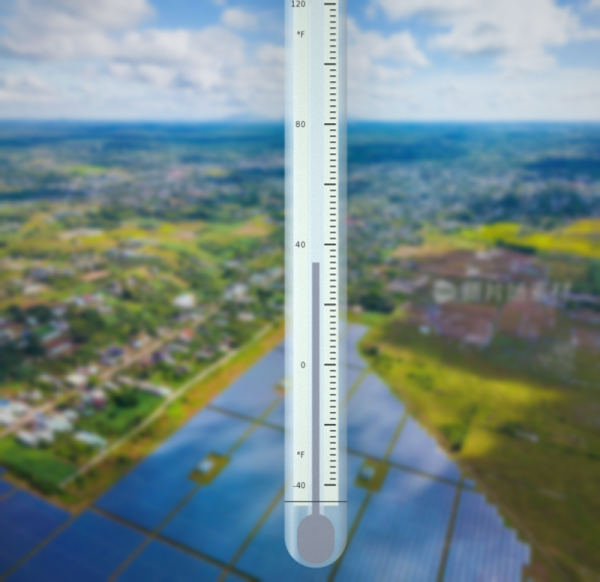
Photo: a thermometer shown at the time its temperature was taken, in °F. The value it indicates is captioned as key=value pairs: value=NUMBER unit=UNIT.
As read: value=34 unit=°F
